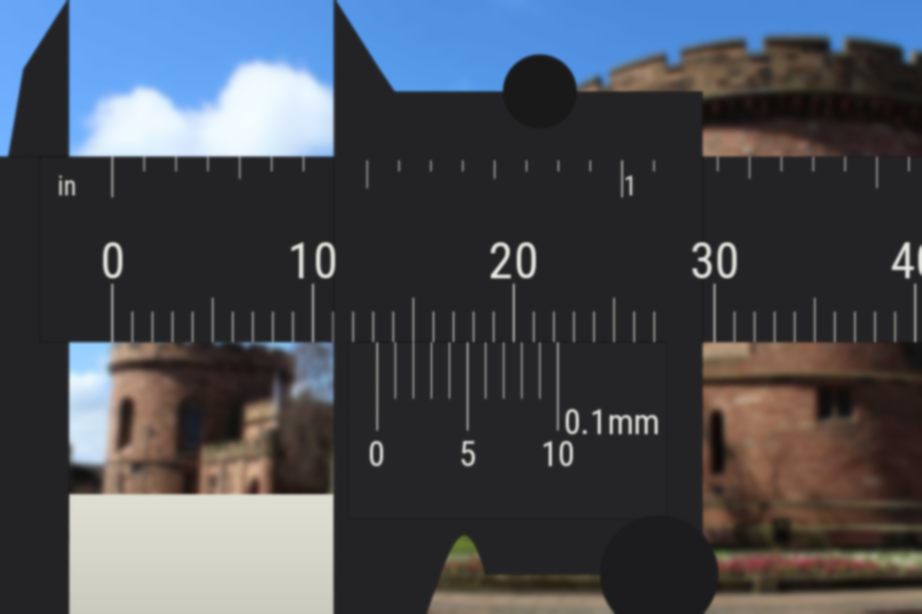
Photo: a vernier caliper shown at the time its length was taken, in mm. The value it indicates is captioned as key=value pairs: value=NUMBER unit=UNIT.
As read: value=13.2 unit=mm
